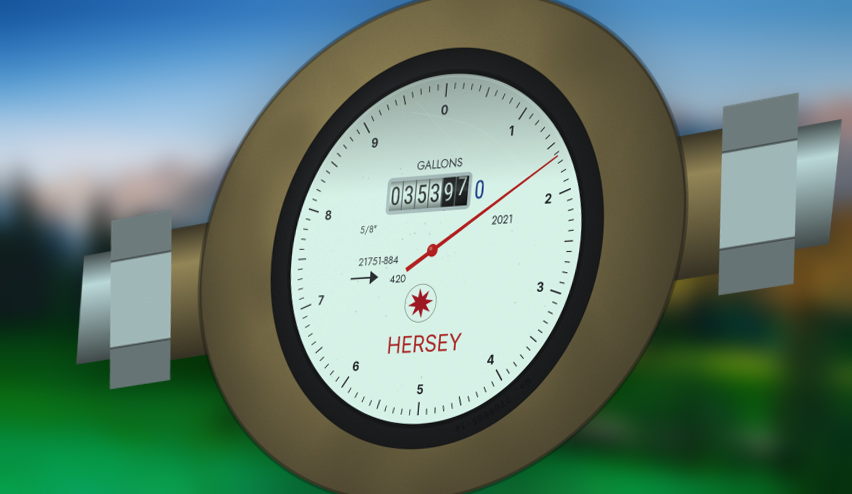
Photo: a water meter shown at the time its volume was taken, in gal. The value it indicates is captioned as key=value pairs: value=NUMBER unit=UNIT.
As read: value=353971.6 unit=gal
